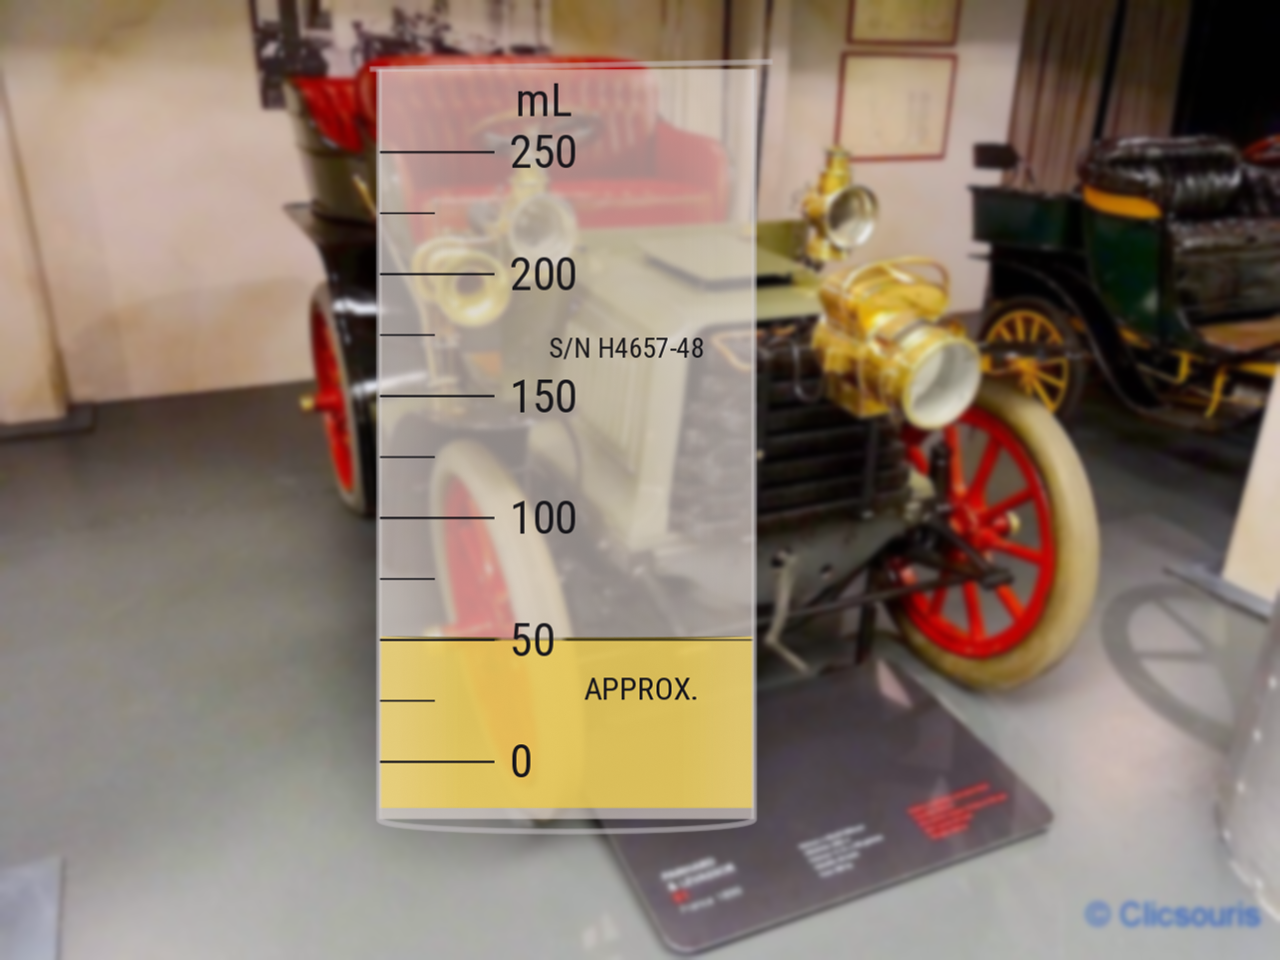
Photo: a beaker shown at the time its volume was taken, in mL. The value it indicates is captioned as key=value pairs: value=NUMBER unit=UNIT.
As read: value=50 unit=mL
